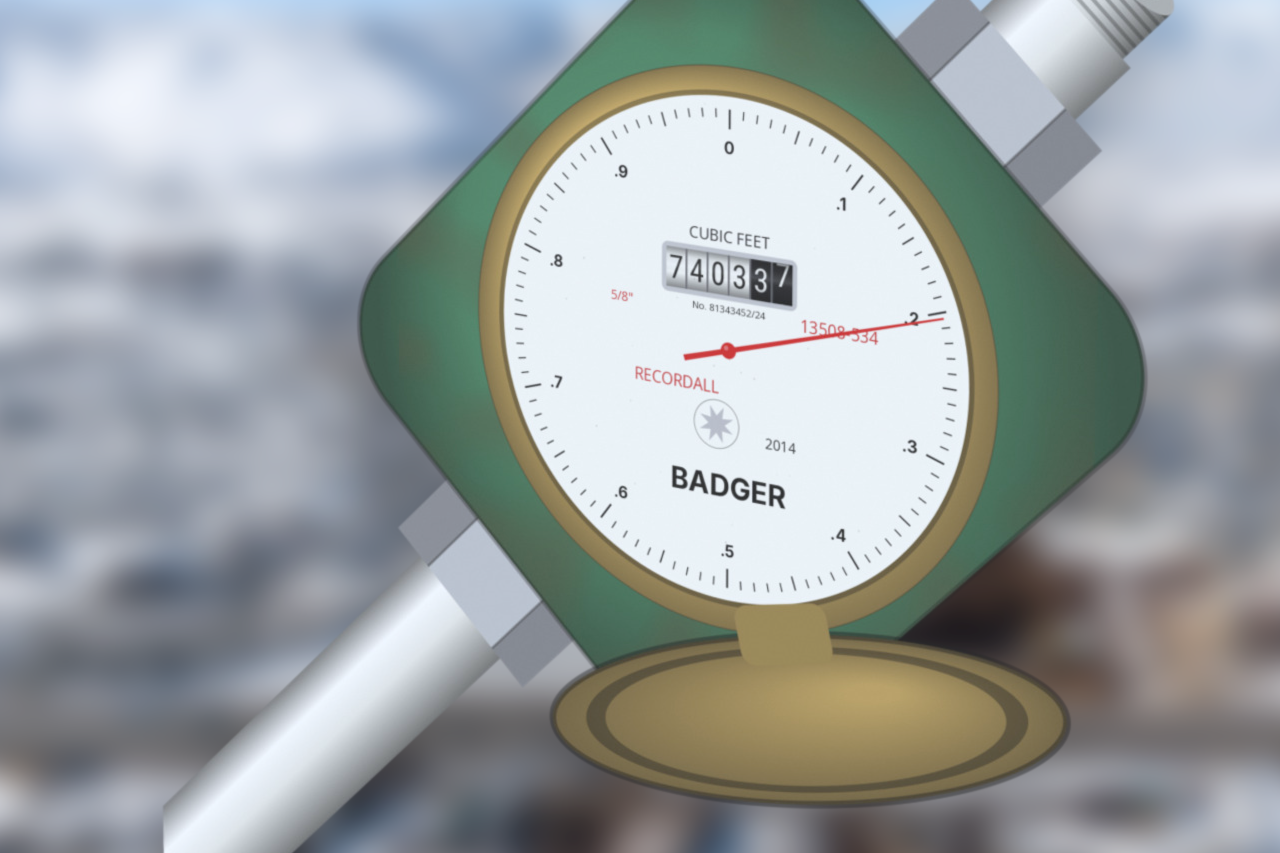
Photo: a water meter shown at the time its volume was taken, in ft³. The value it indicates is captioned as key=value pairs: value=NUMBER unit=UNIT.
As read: value=740337.20 unit=ft³
